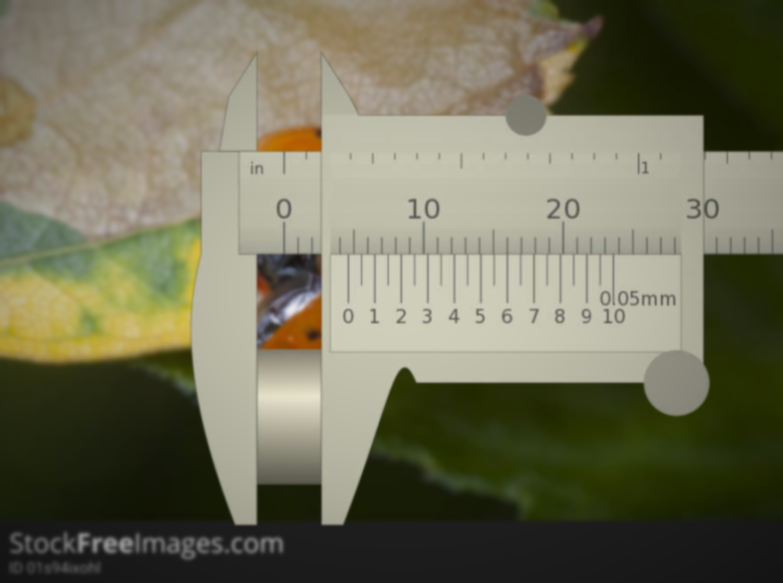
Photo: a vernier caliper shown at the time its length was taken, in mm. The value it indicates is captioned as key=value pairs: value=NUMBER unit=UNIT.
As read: value=4.6 unit=mm
